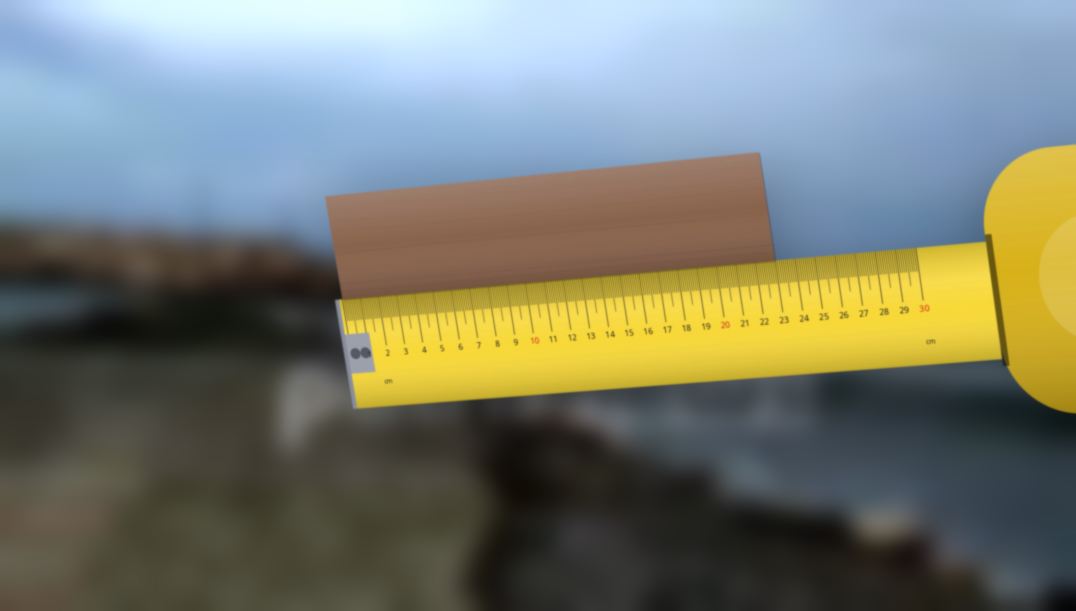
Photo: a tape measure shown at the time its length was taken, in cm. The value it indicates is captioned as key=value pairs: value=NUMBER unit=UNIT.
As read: value=23 unit=cm
